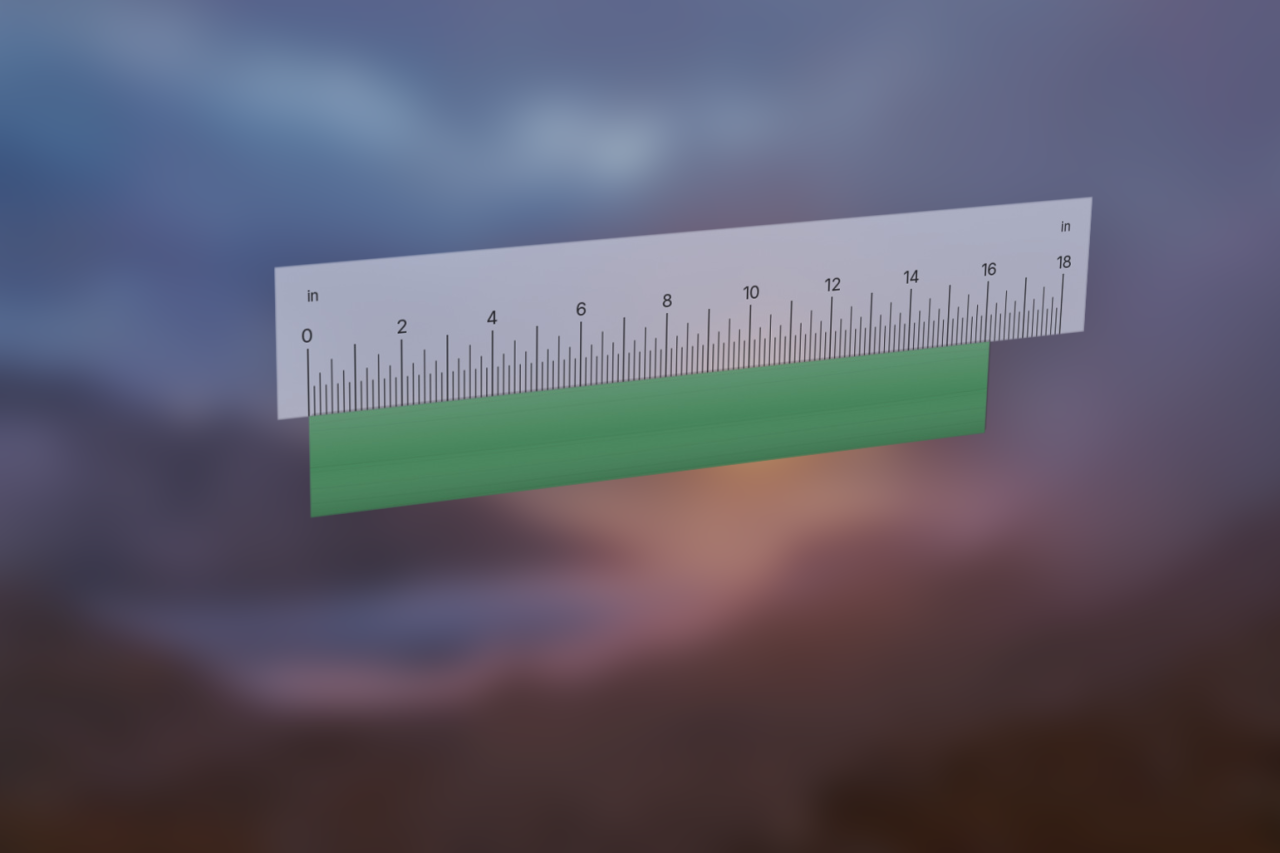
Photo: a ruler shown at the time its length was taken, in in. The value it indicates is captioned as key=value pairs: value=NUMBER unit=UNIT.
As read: value=16.125 unit=in
